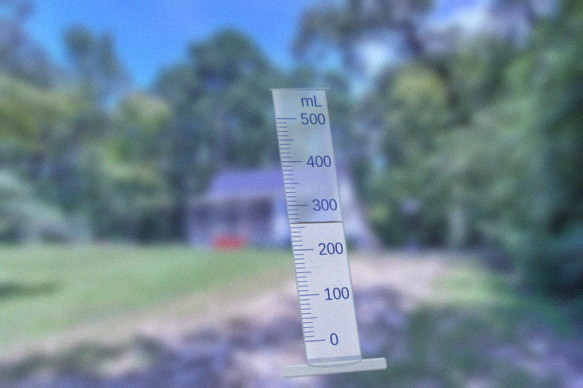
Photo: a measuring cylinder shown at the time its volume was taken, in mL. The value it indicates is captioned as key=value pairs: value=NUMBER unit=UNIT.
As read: value=260 unit=mL
